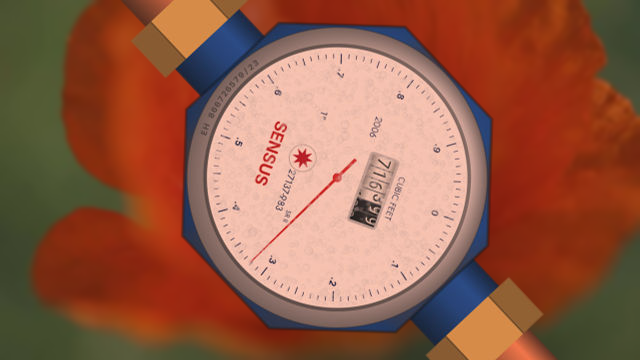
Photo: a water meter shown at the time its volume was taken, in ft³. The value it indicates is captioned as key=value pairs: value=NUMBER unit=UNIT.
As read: value=716399.32 unit=ft³
